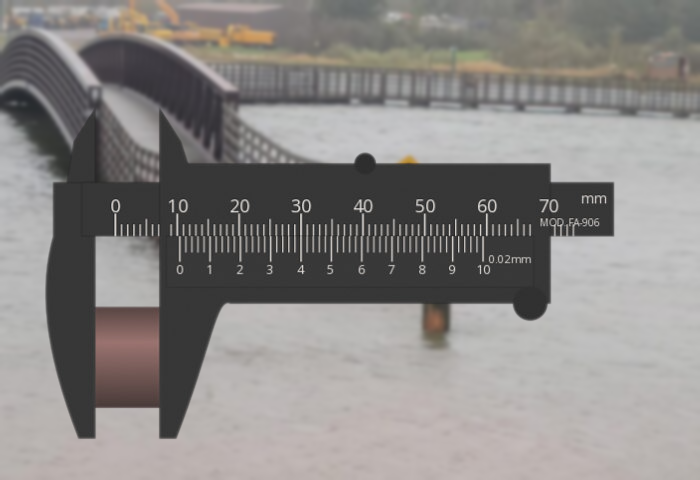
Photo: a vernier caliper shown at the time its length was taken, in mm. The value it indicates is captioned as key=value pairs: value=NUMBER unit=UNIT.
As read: value=10.4 unit=mm
